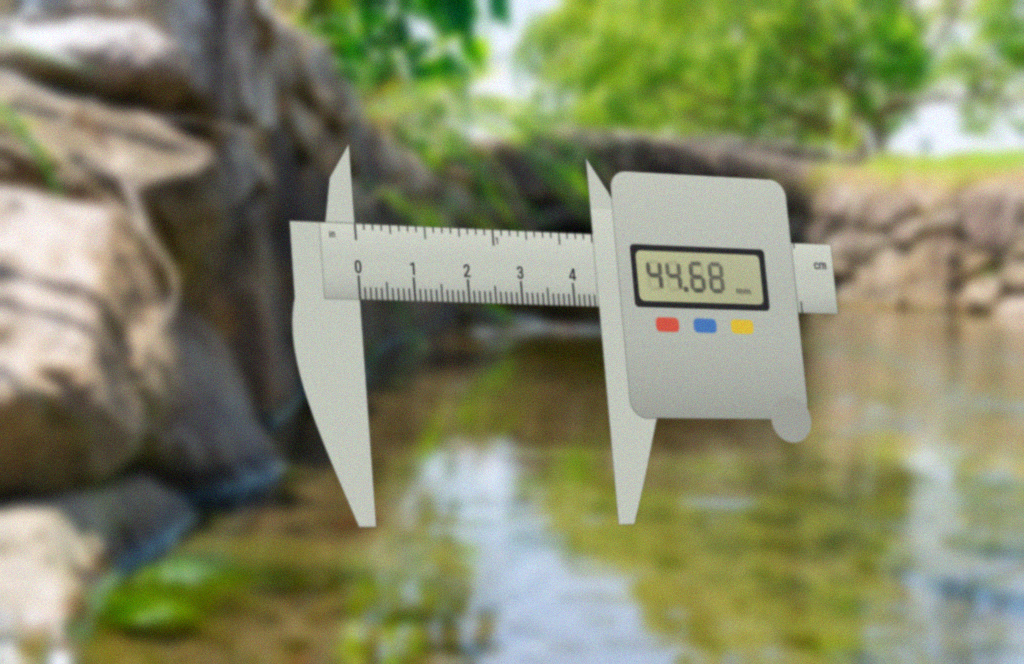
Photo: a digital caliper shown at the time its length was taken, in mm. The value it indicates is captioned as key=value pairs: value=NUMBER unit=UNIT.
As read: value=44.68 unit=mm
